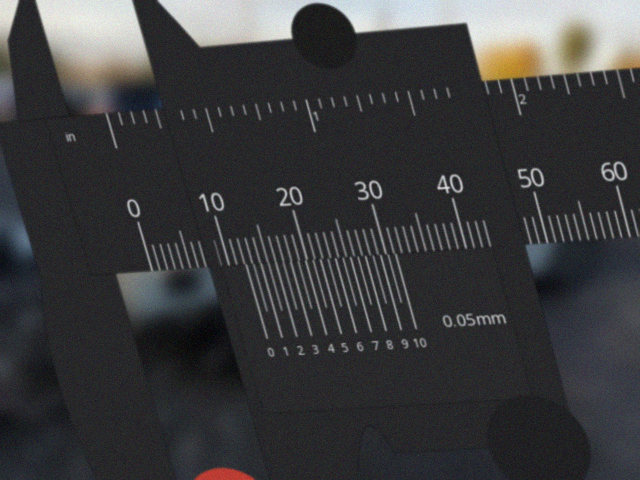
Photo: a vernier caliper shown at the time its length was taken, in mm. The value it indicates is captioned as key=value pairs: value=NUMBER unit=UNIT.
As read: value=12.2 unit=mm
